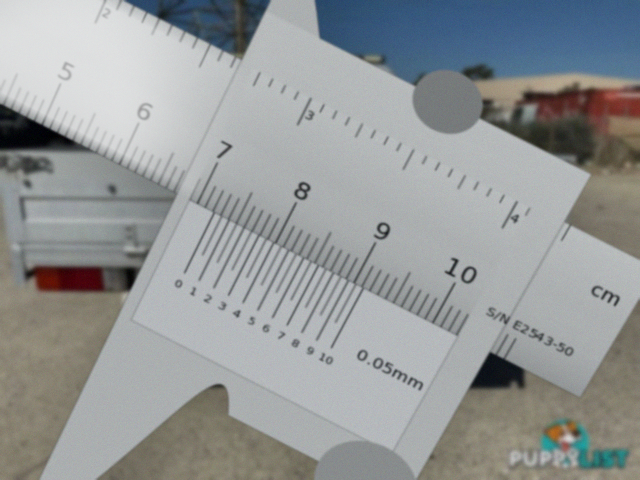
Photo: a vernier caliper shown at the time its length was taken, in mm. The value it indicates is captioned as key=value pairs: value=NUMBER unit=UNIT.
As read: value=72.2 unit=mm
